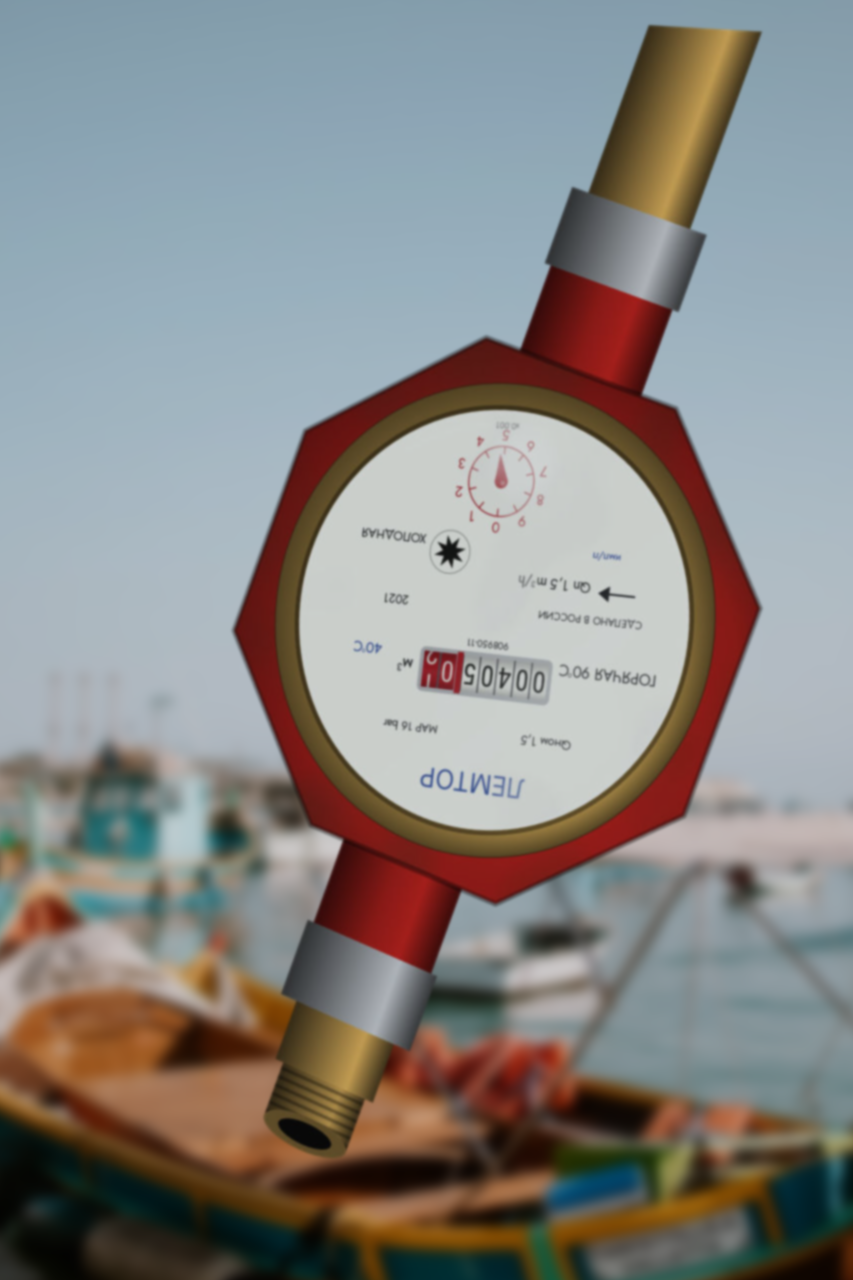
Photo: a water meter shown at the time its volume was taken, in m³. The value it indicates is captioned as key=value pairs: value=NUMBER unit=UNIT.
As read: value=405.014 unit=m³
